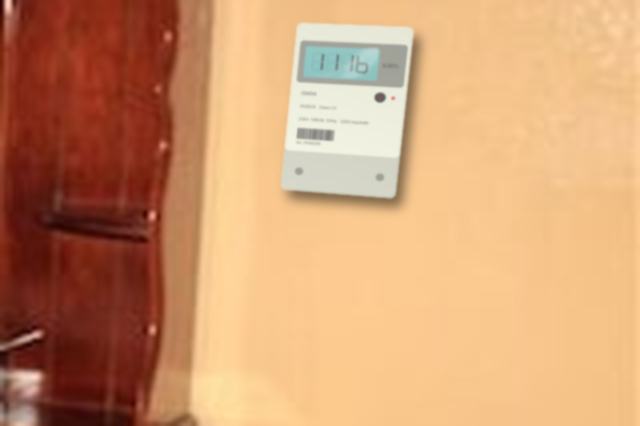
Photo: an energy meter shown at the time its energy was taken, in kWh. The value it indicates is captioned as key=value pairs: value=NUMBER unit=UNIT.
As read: value=1116 unit=kWh
